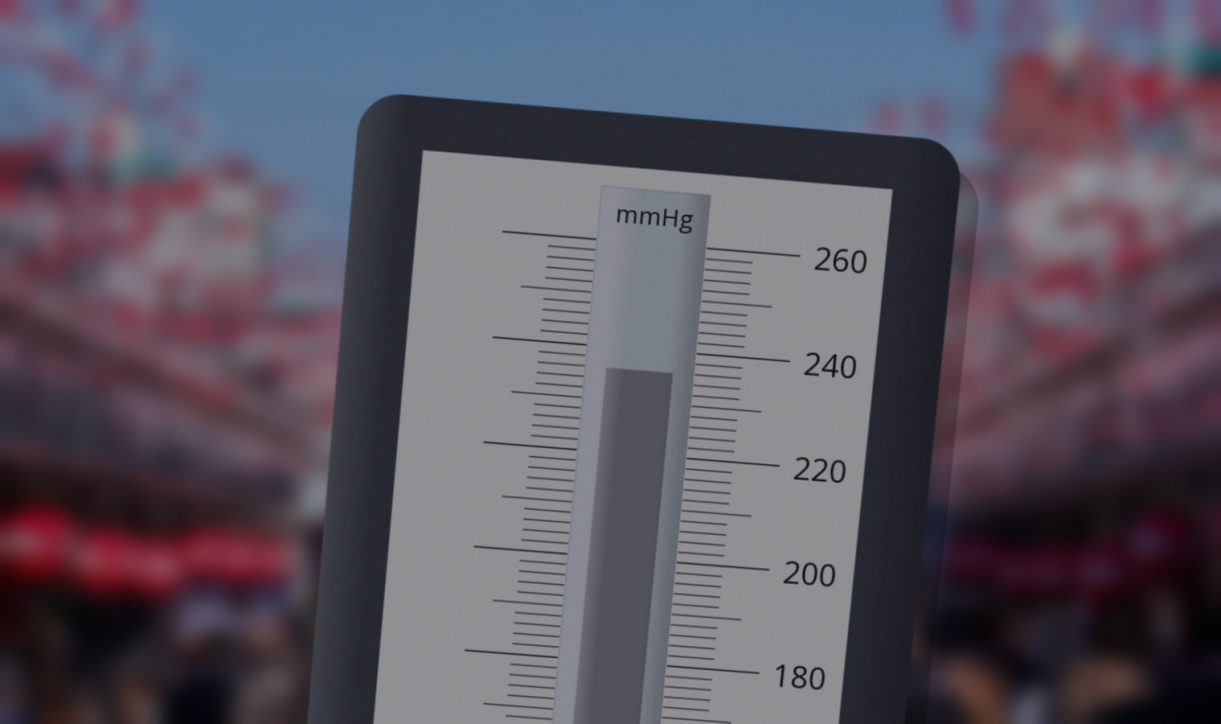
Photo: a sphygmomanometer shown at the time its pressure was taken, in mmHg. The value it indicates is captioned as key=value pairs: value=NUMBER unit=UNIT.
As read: value=236 unit=mmHg
